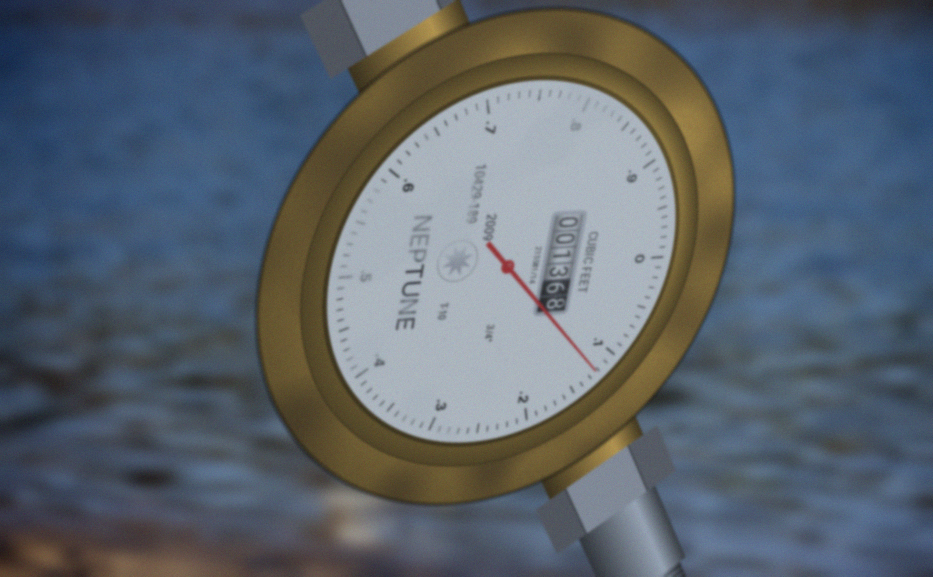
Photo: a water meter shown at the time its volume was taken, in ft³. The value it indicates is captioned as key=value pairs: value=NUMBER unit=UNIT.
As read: value=1368.12 unit=ft³
